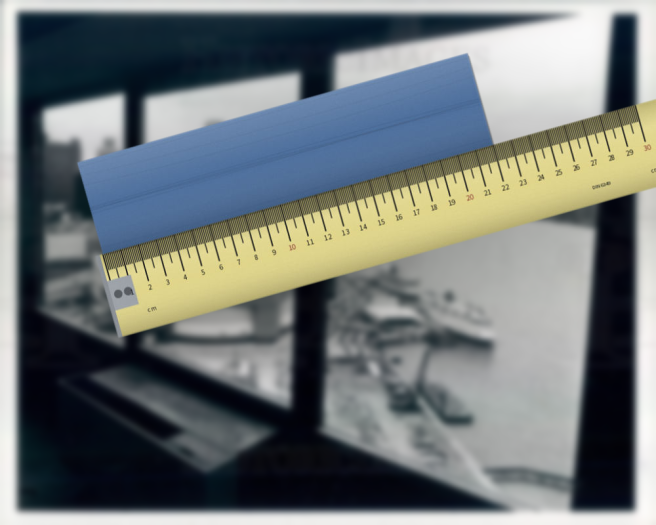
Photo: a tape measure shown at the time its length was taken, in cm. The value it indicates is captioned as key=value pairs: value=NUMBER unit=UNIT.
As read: value=22 unit=cm
